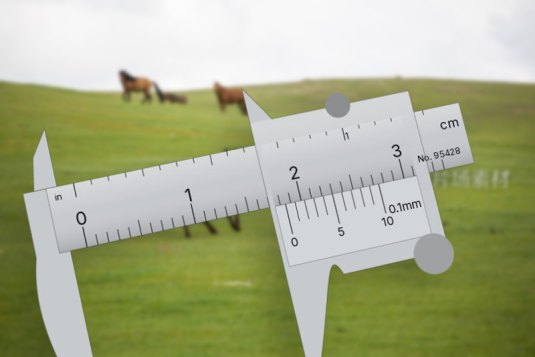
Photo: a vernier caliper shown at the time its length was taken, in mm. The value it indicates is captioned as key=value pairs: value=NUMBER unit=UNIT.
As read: value=18.5 unit=mm
